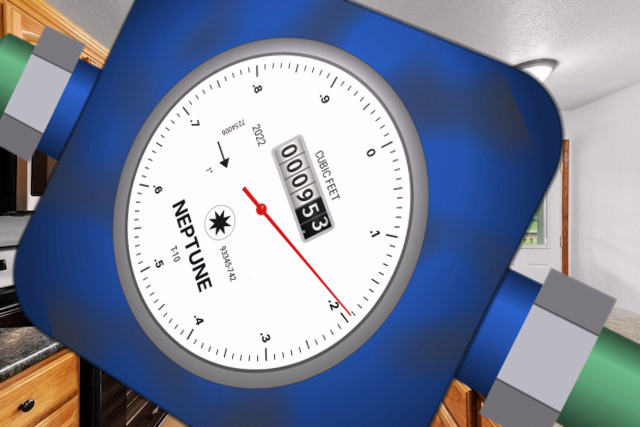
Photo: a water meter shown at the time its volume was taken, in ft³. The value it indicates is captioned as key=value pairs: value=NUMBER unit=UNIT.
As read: value=953.19 unit=ft³
